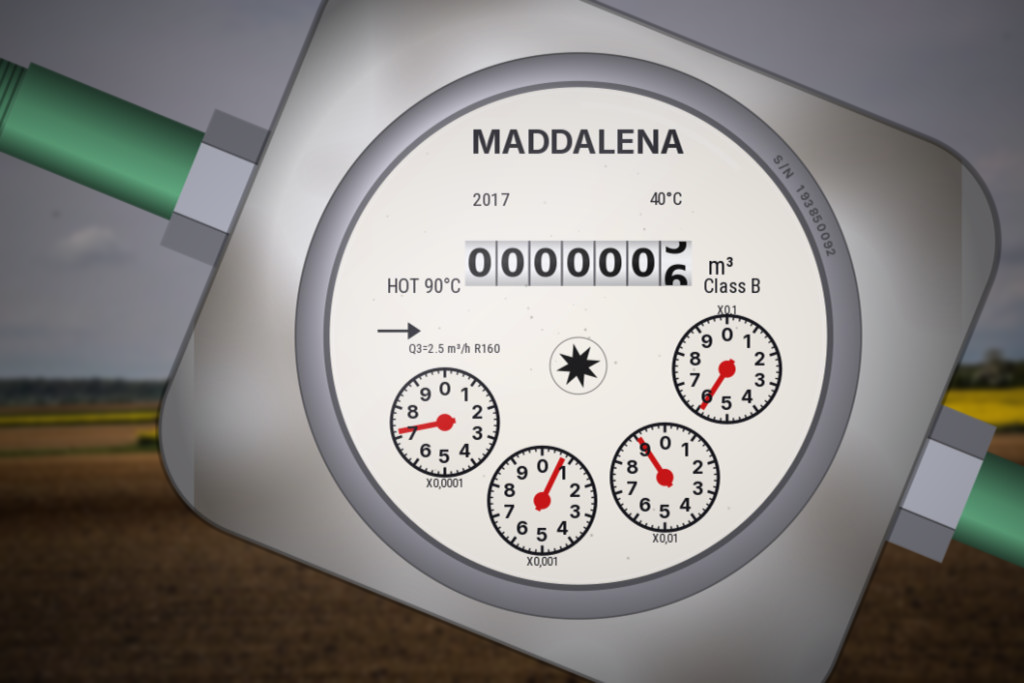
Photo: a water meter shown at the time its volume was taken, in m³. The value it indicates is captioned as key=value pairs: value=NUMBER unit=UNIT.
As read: value=5.5907 unit=m³
